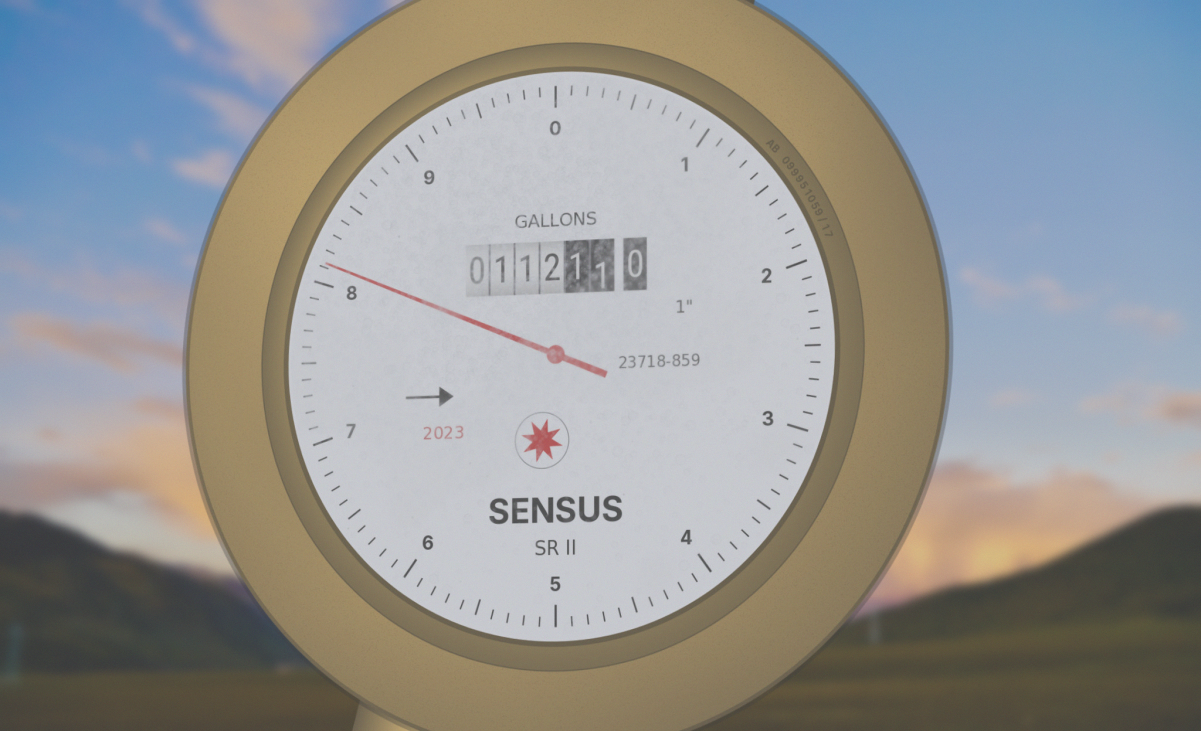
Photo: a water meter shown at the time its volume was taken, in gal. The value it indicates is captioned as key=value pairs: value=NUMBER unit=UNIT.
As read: value=112108.1 unit=gal
